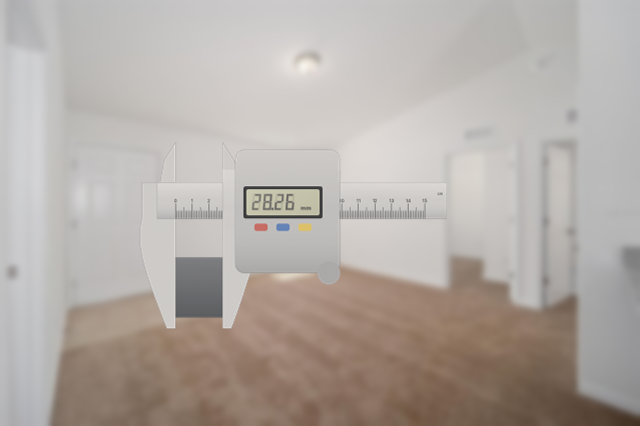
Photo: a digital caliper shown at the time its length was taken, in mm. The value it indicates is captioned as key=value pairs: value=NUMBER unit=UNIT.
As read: value=28.26 unit=mm
